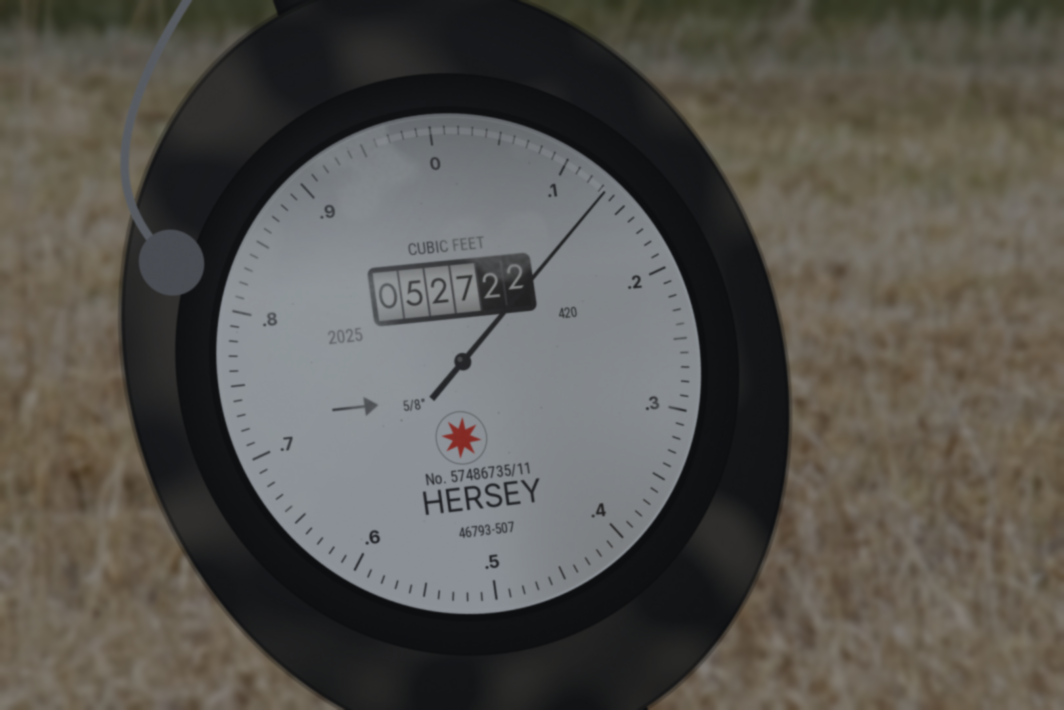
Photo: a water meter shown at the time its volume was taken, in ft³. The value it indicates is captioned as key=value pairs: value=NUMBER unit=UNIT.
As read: value=52722.13 unit=ft³
